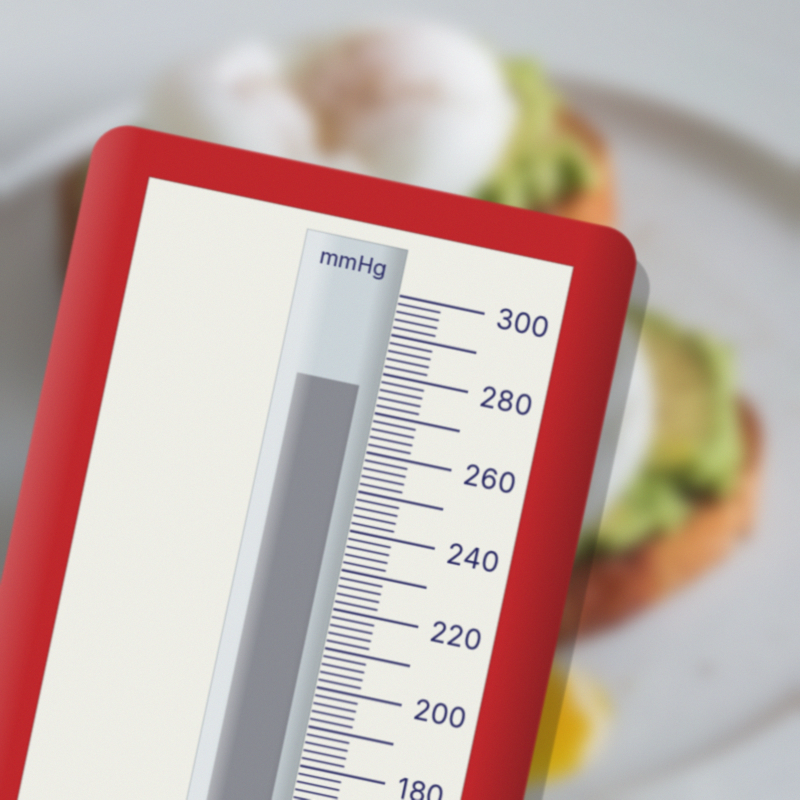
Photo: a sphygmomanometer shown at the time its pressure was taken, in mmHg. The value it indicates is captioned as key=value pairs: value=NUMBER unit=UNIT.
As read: value=276 unit=mmHg
